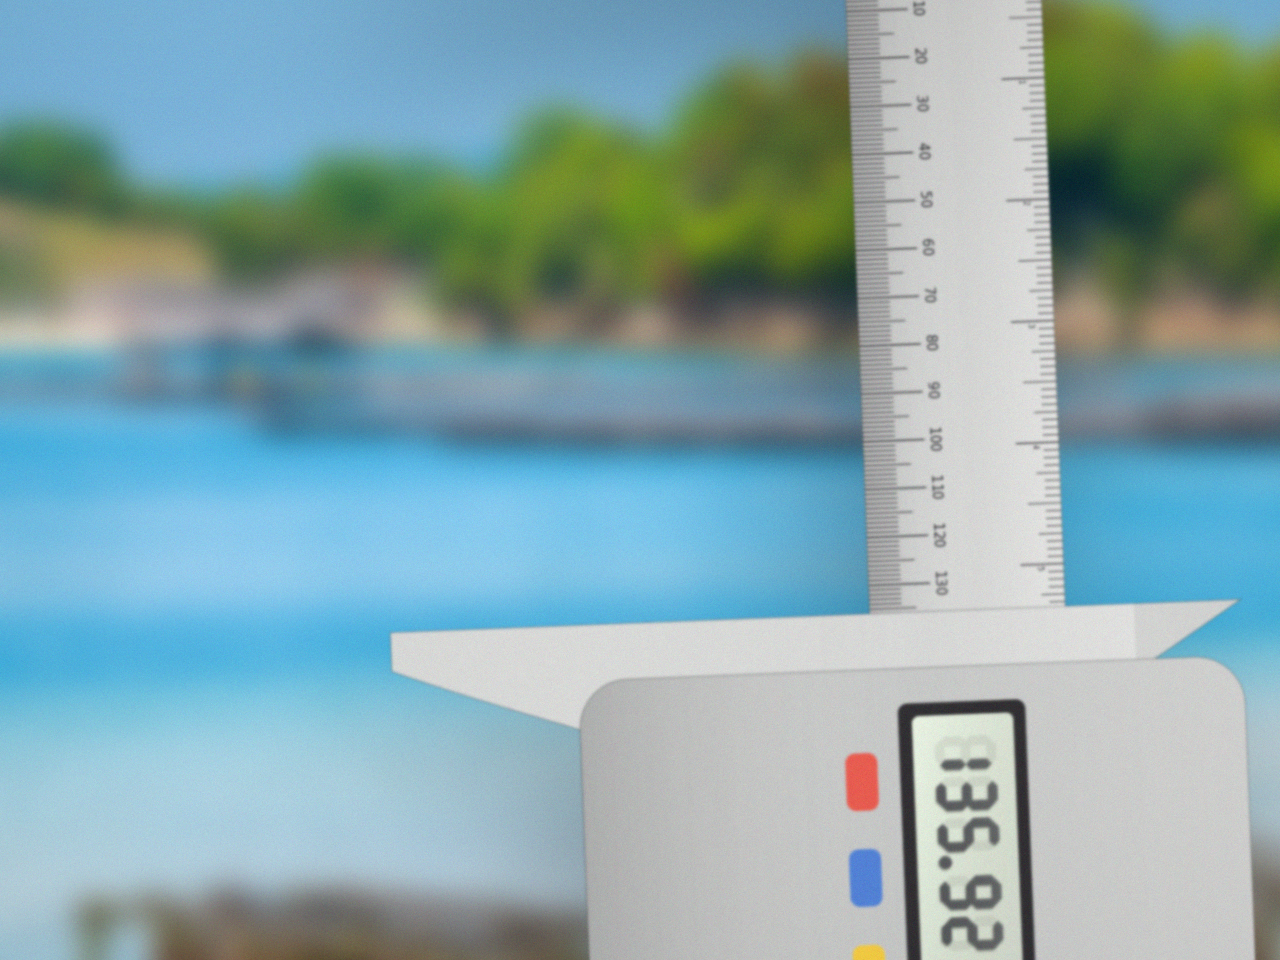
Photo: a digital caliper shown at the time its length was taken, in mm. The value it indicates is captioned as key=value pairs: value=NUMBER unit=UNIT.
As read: value=135.92 unit=mm
